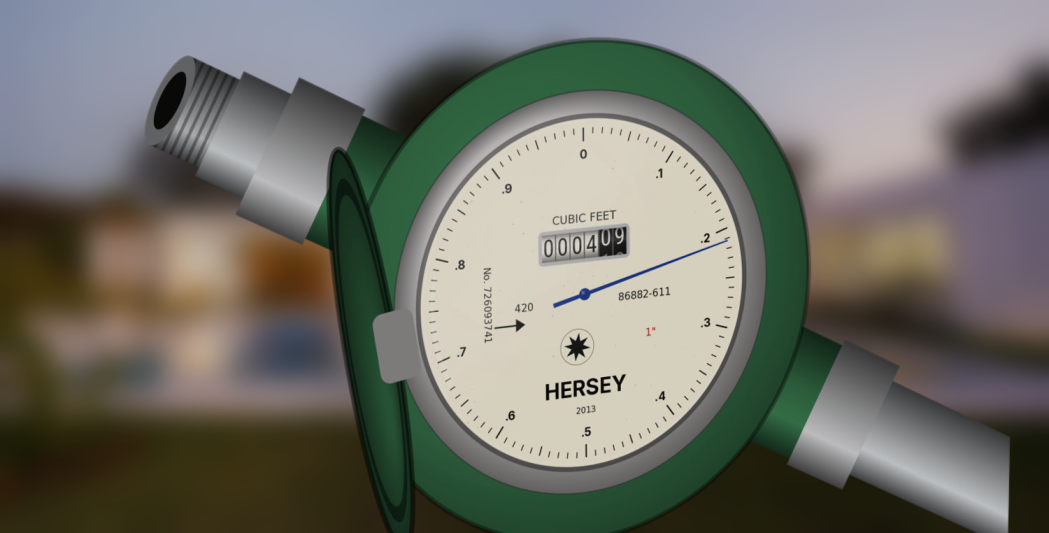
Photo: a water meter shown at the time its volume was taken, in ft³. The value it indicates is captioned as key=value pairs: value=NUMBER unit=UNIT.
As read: value=409.21 unit=ft³
